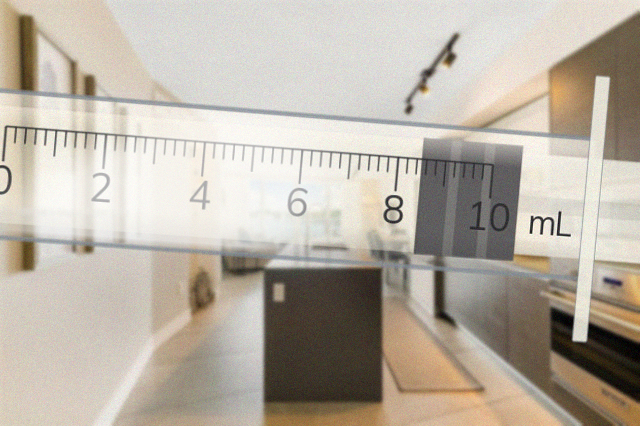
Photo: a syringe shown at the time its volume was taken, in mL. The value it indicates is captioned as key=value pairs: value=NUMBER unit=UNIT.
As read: value=8.5 unit=mL
